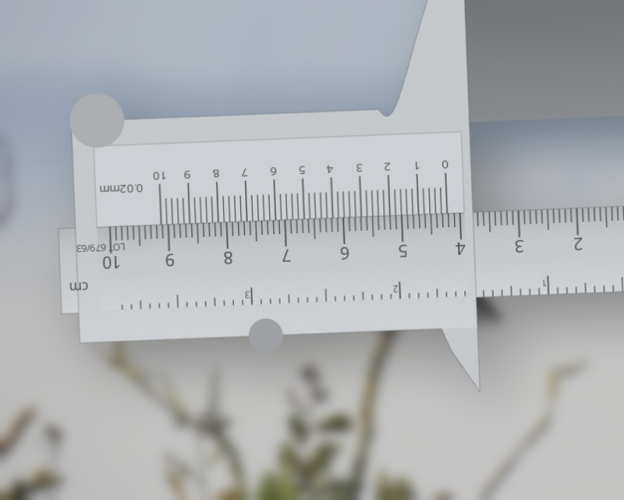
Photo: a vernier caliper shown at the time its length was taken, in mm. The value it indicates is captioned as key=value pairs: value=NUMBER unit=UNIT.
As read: value=42.2 unit=mm
